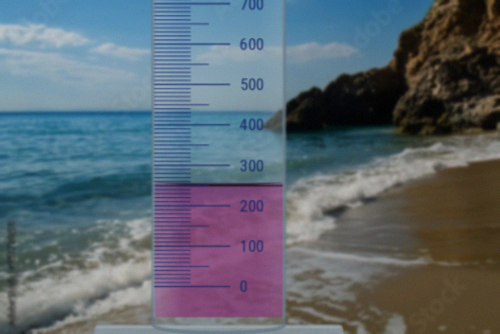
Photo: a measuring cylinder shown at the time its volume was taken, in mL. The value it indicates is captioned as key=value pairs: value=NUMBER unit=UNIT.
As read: value=250 unit=mL
